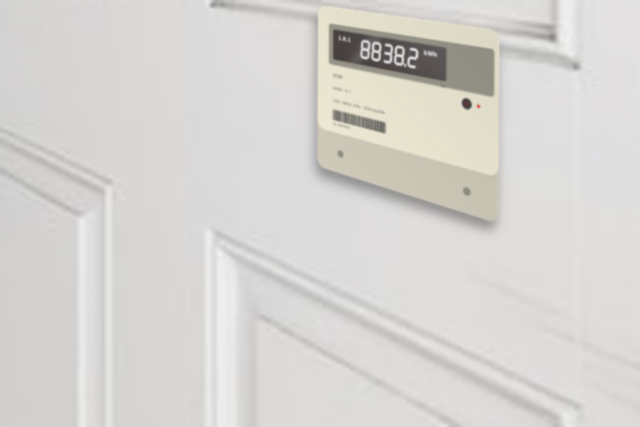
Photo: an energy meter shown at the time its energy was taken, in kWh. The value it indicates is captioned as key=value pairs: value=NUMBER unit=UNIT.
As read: value=8838.2 unit=kWh
